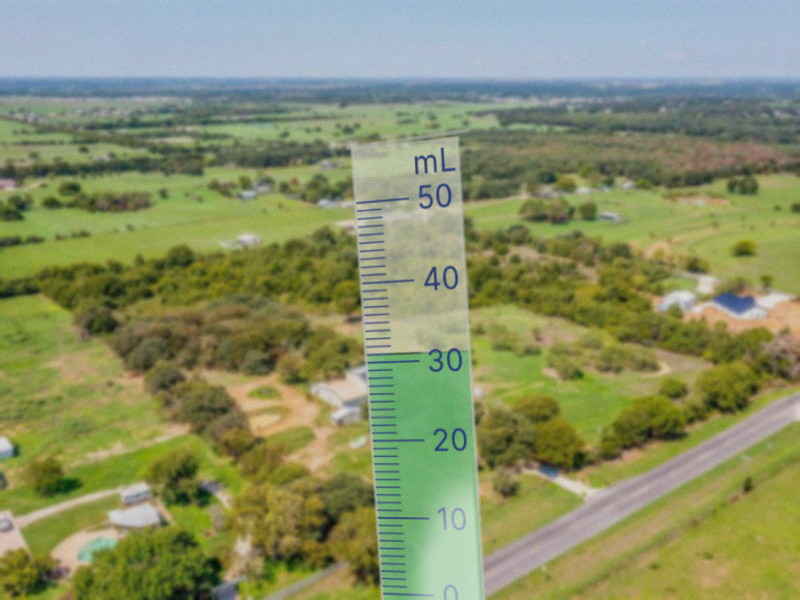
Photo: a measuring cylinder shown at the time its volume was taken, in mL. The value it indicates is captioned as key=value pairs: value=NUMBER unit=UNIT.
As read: value=31 unit=mL
